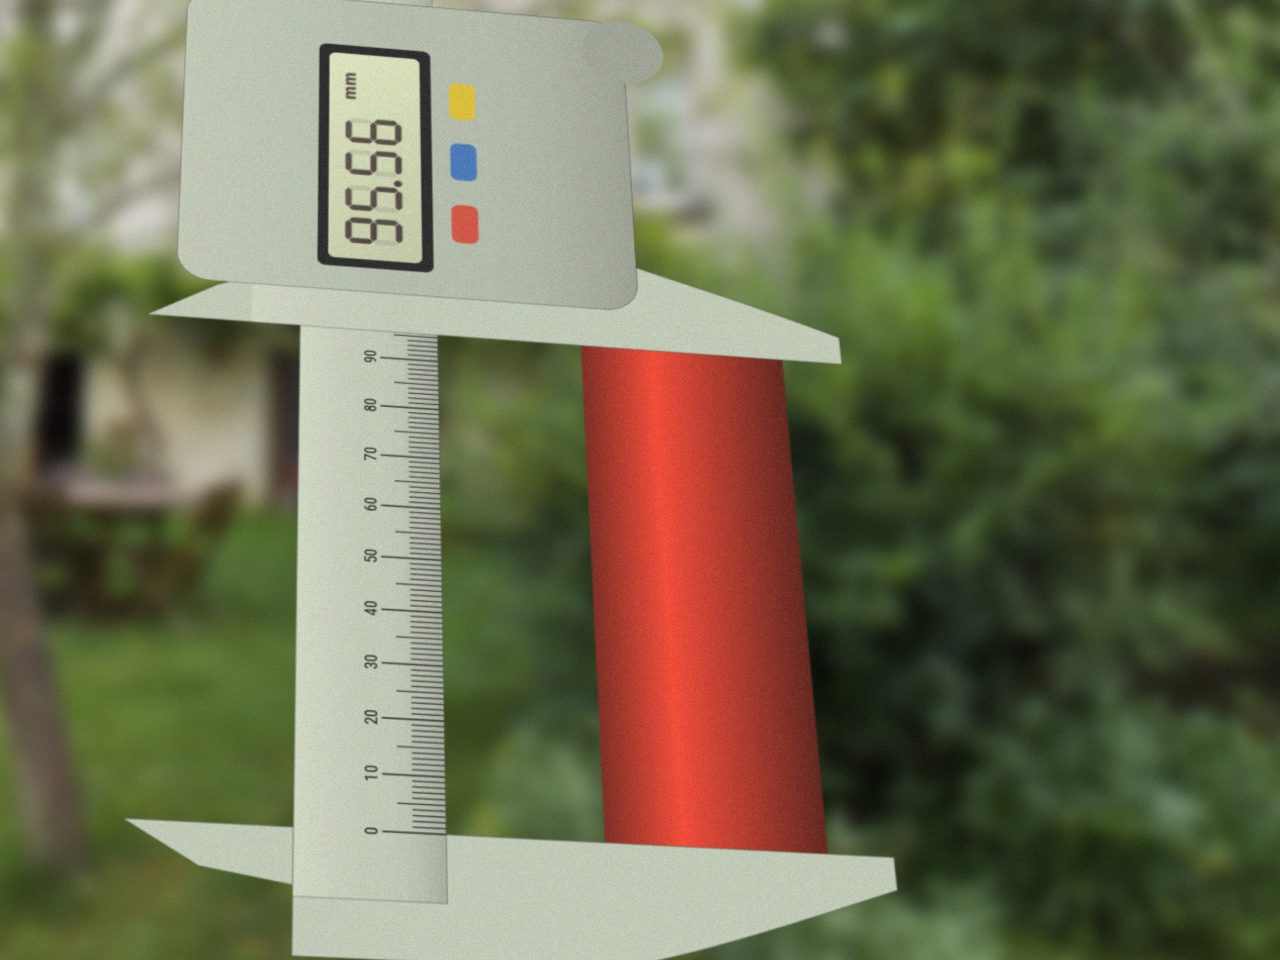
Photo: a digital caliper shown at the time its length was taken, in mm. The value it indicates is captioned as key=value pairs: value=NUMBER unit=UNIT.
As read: value=95.56 unit=mm
